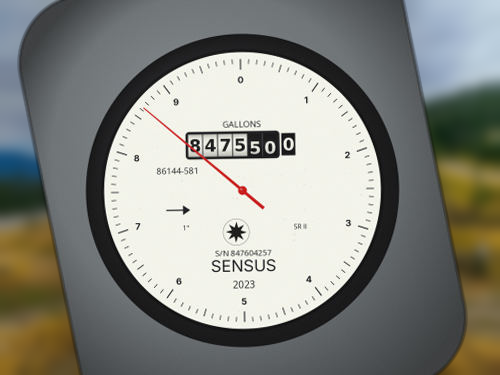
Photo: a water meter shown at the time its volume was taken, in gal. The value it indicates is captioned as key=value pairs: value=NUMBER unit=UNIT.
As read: value=8475498.6 unit=gal
